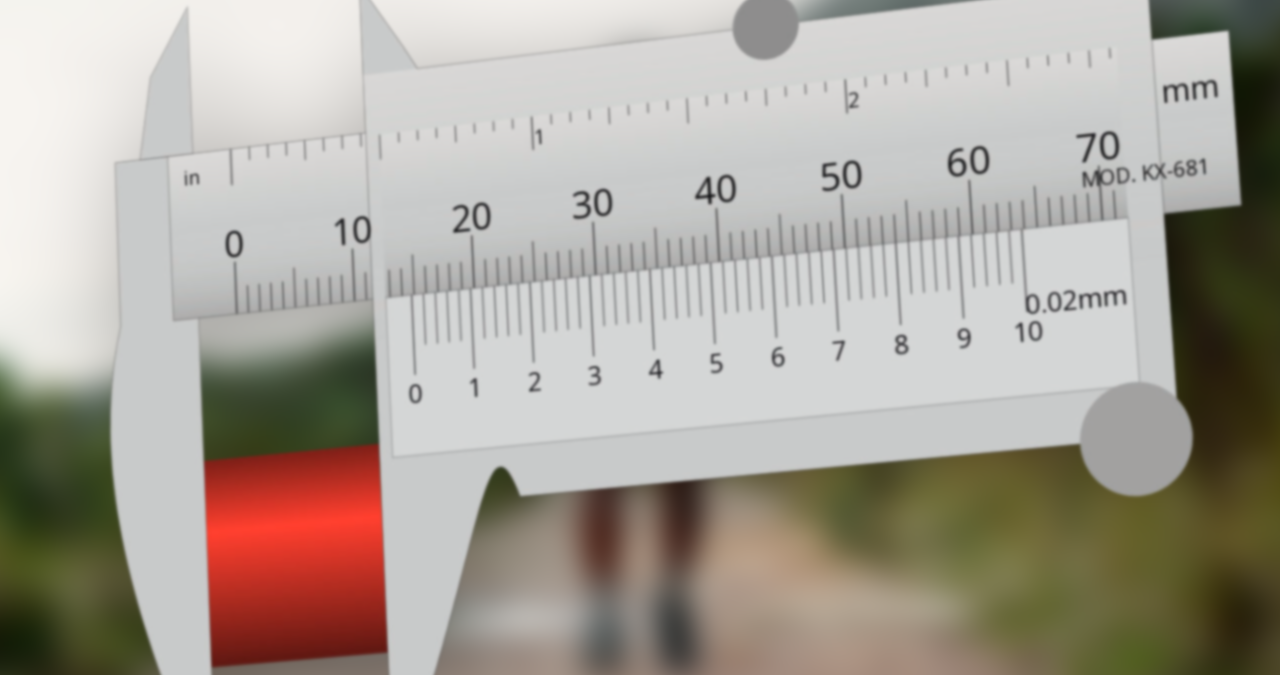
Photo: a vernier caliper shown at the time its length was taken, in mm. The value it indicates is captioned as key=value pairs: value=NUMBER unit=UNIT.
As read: value=14.8 unit=mm
